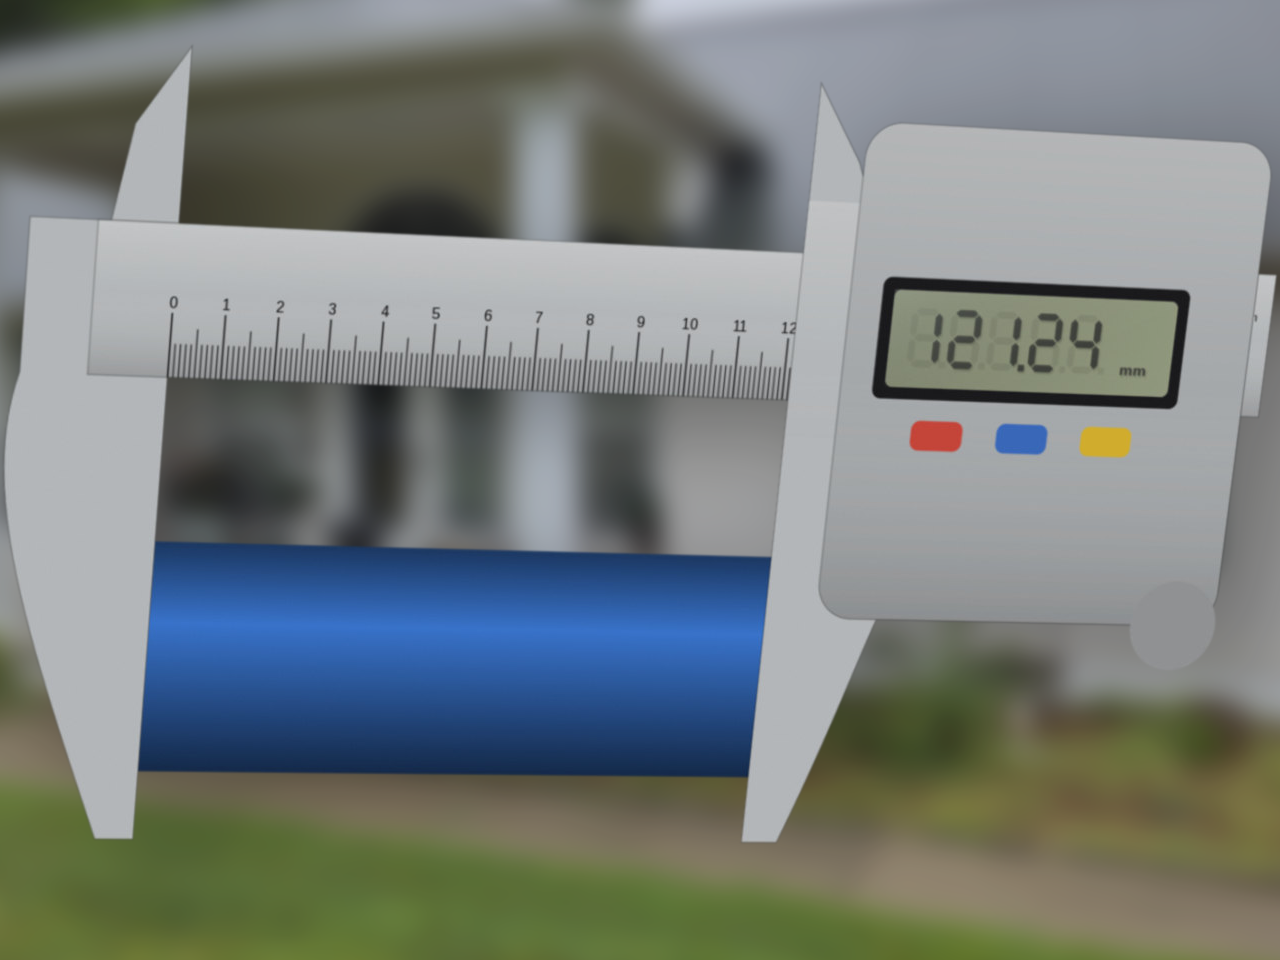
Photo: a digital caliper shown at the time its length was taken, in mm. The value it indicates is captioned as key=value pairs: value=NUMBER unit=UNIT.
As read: value=121.24 unit=mm
